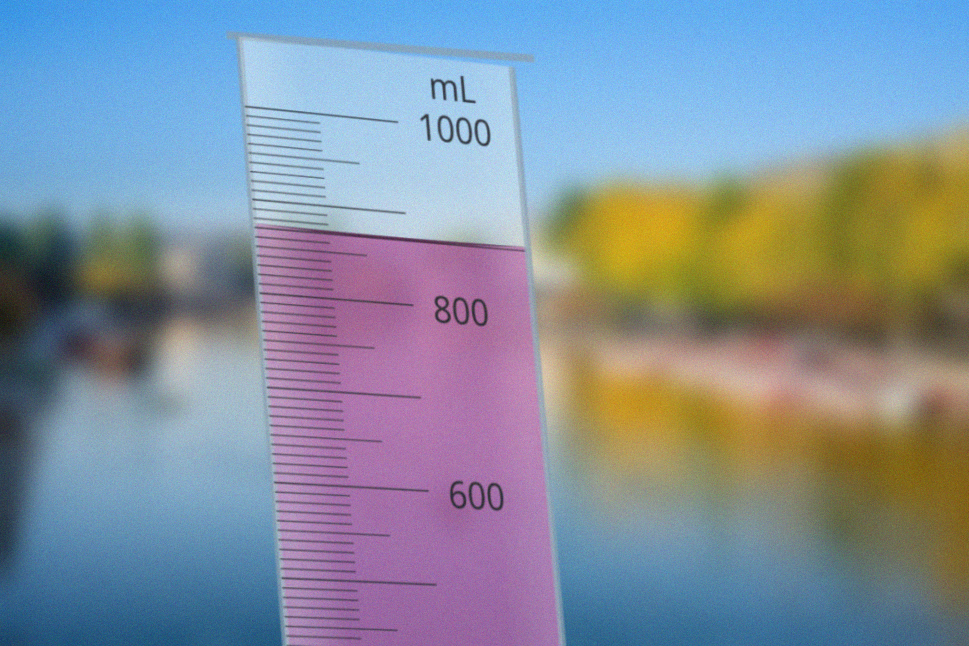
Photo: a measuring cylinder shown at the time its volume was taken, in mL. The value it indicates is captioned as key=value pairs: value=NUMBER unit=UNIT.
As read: value=870 unit=mL
